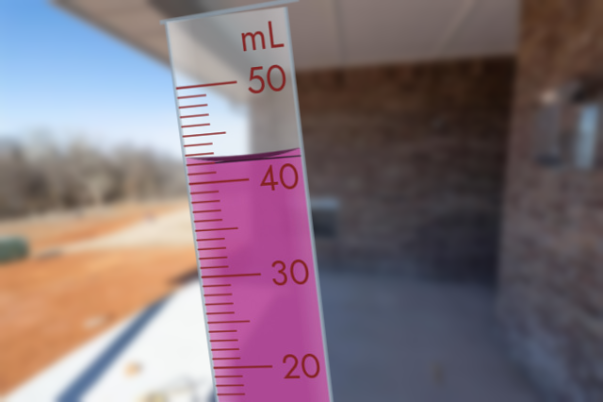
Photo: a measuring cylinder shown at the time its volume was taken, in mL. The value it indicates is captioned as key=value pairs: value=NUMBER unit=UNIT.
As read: value=42 unit=mL
